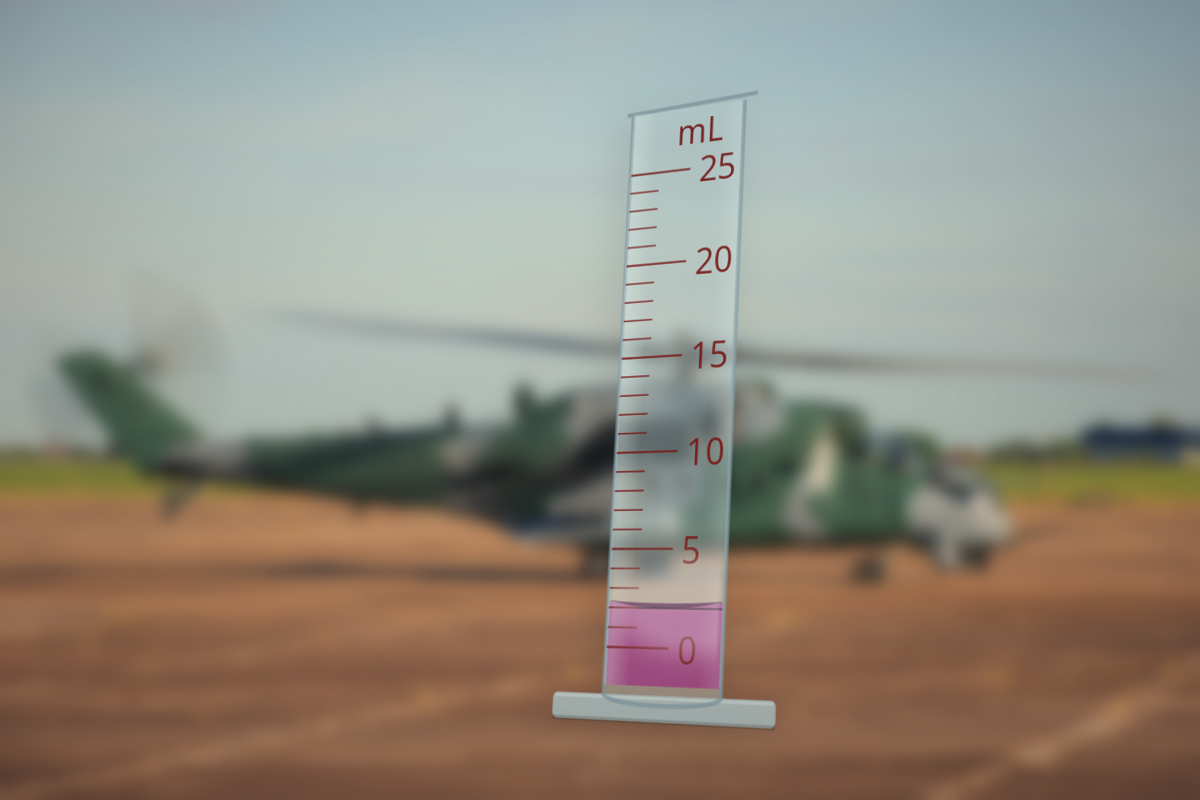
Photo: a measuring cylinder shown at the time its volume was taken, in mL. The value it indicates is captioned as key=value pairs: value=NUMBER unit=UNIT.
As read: value=2 unit=mL
